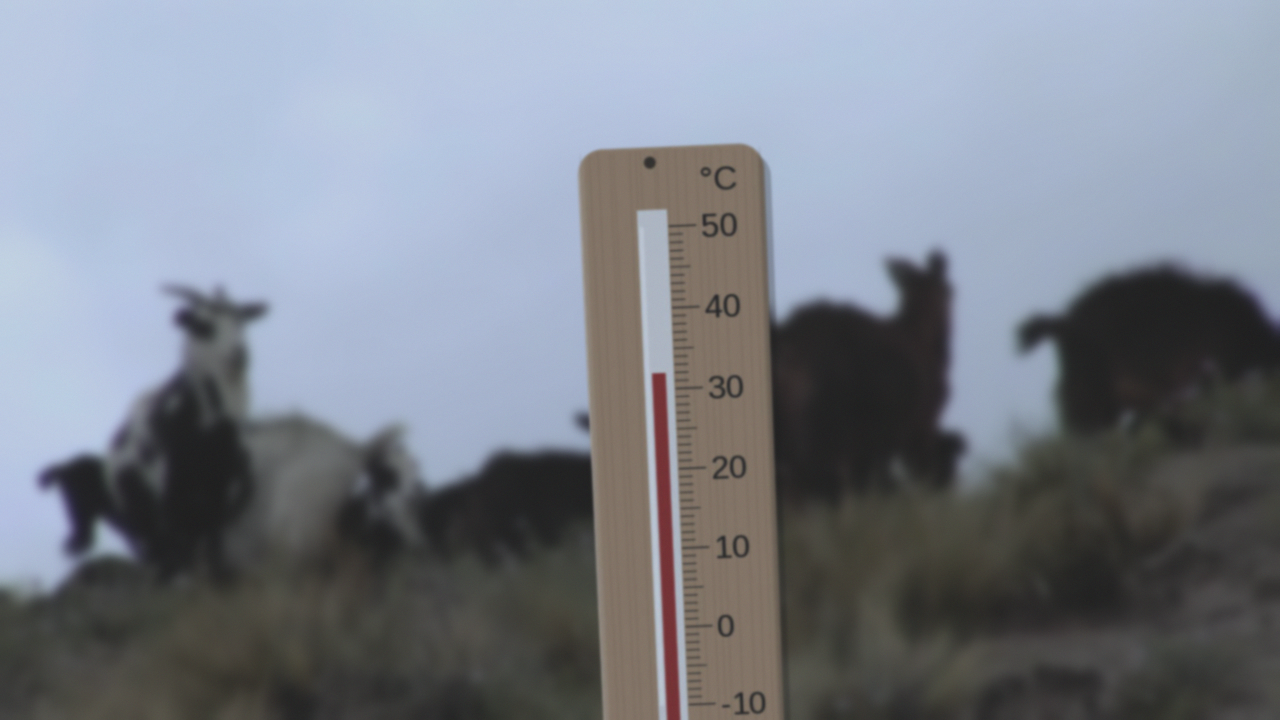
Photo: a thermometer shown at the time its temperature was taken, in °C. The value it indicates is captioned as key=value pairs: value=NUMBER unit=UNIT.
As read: value=32 unit=°C
